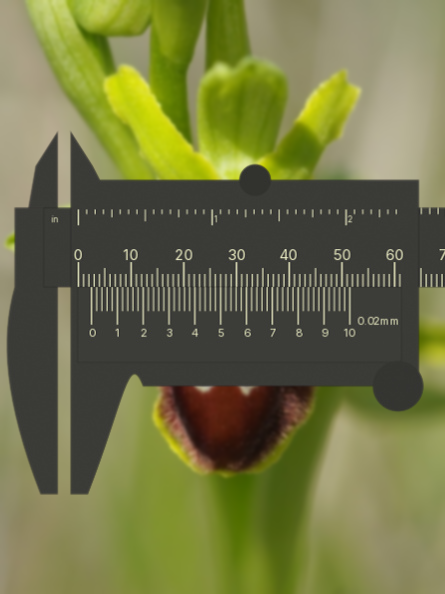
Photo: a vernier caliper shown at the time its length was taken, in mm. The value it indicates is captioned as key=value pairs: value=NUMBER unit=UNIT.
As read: value=2.5 unit=mm
